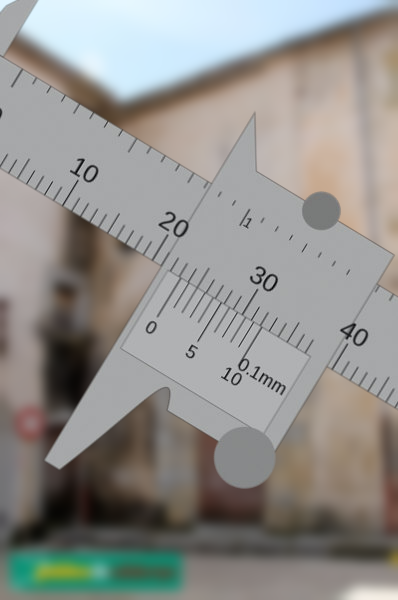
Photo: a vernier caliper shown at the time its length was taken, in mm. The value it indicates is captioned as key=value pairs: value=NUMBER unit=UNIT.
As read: value=23.2 unit=mm
